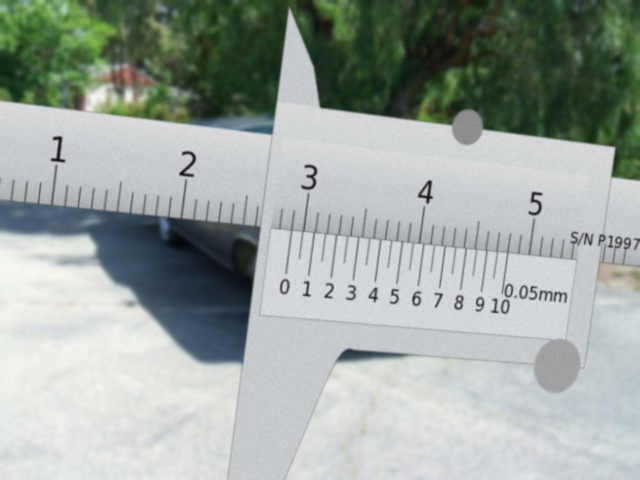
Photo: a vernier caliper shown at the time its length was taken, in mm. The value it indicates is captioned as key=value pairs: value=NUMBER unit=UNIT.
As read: value=29.0 unit=mm
